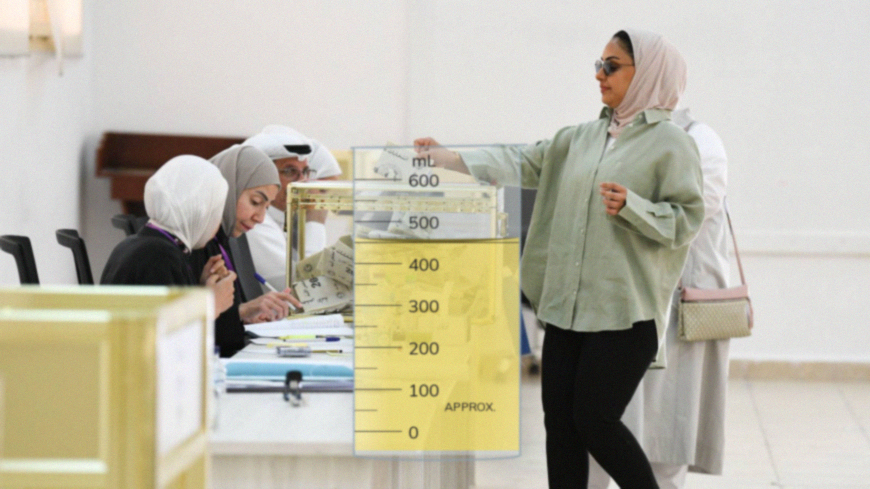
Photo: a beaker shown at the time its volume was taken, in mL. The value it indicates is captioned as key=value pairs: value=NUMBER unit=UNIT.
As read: value=450 unit=mL
